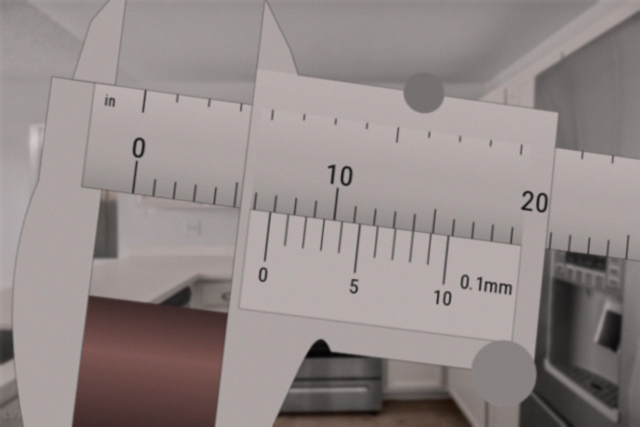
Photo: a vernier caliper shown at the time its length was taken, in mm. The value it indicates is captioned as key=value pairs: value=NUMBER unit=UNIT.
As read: value=6.8 unit=mm
